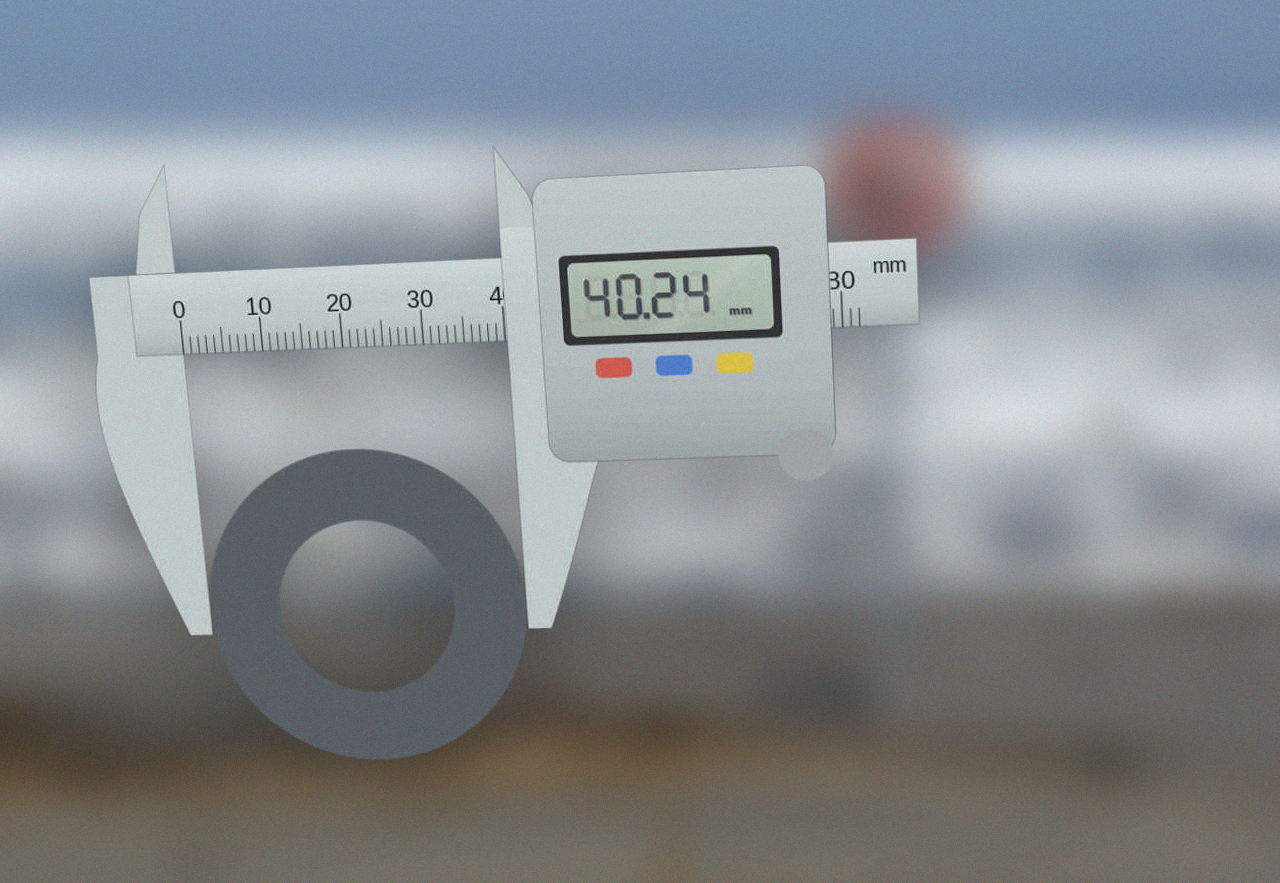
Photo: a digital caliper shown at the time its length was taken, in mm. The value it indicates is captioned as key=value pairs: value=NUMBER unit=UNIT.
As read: value=40.24 unit=mm
